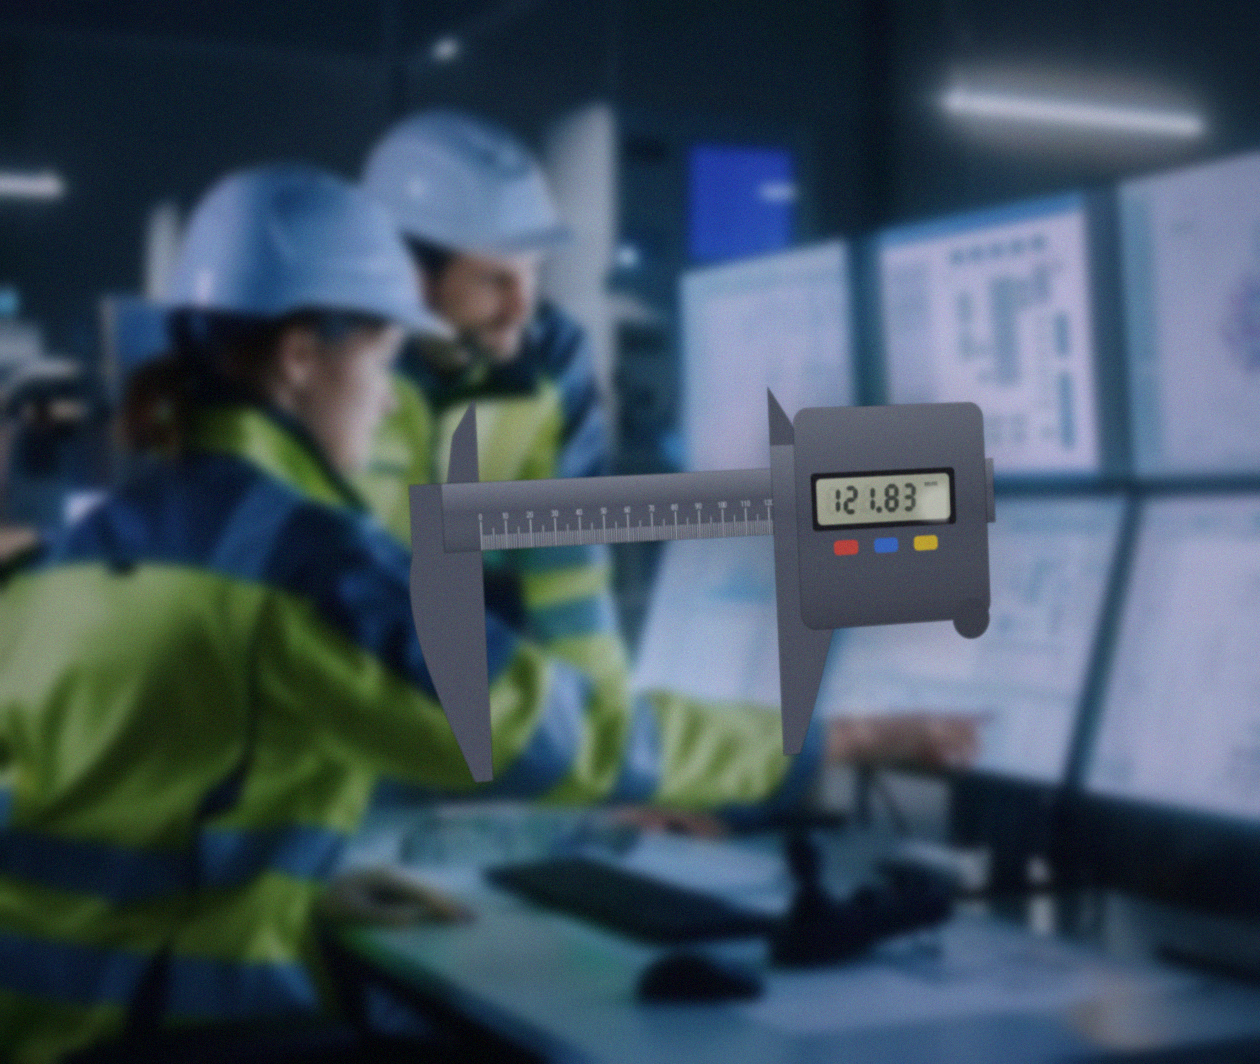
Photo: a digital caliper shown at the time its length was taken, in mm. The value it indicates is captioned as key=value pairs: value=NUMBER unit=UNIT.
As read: value=121.83 unit=mm
